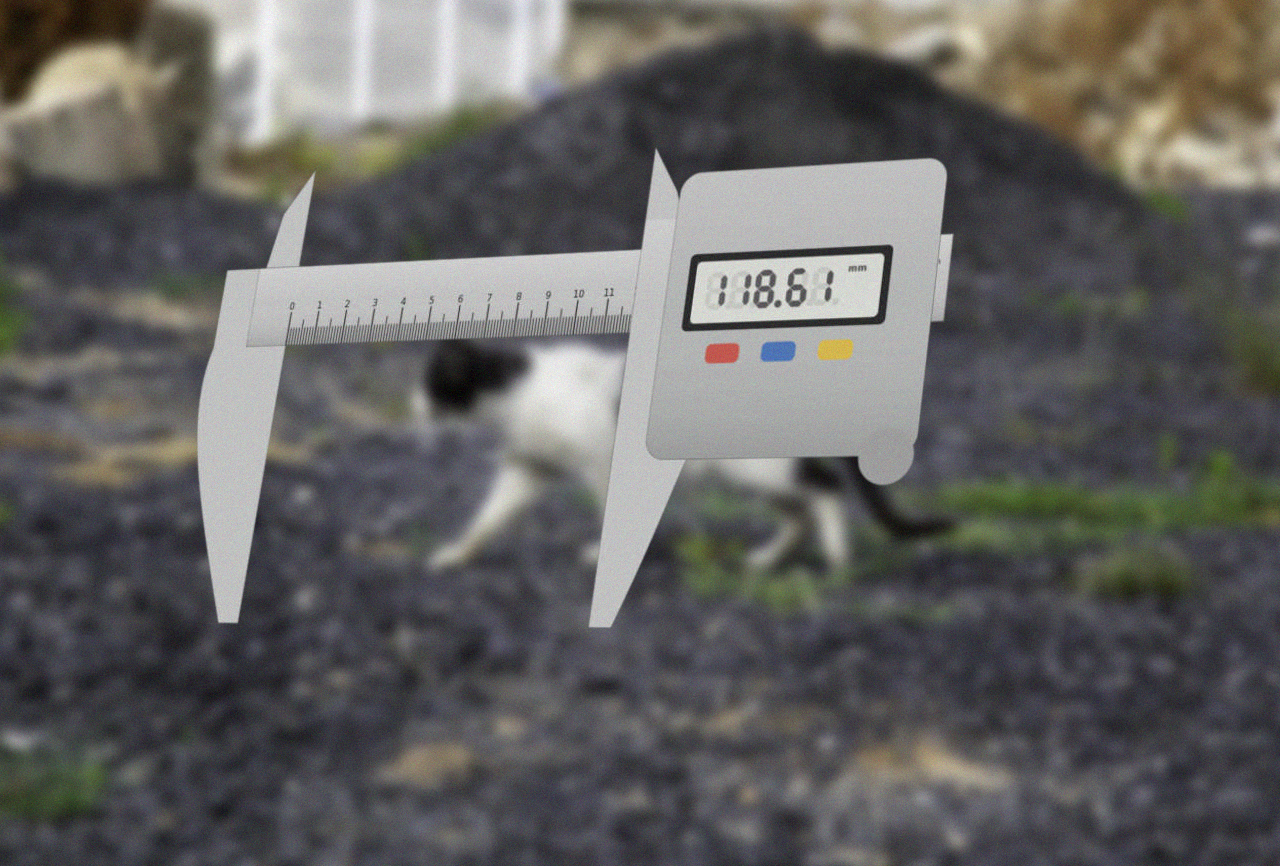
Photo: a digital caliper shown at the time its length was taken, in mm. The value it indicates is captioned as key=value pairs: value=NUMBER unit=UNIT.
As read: value=118.61 unit=mm
